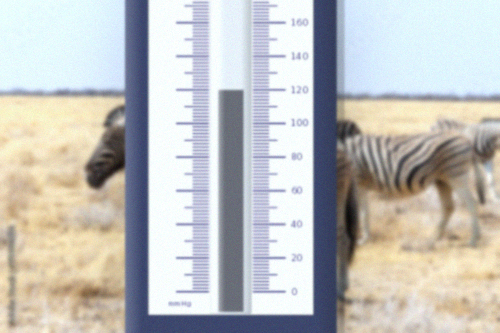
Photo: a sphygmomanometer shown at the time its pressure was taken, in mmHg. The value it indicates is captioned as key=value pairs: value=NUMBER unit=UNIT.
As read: value=120 unit=mmHg
